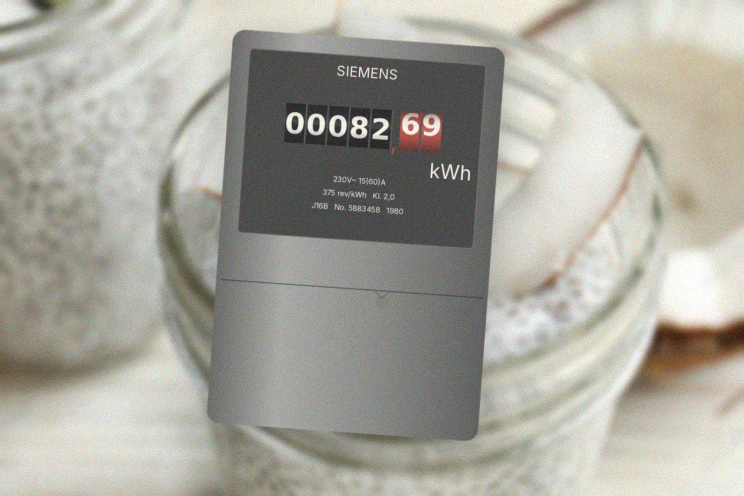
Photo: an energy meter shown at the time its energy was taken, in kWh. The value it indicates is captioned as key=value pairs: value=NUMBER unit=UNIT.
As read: value=82.69 unit=kWh
